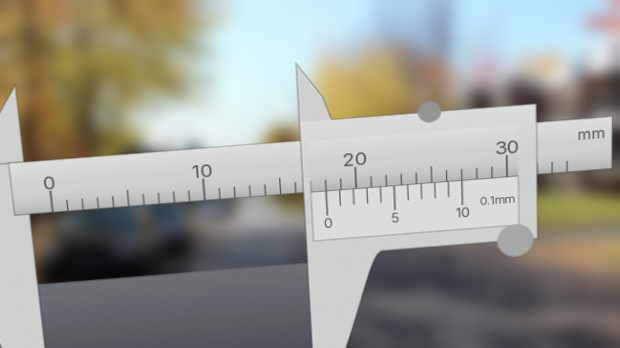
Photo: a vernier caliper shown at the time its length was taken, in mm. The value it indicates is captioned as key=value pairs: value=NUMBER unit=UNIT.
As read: value=18.0 unit=mm
